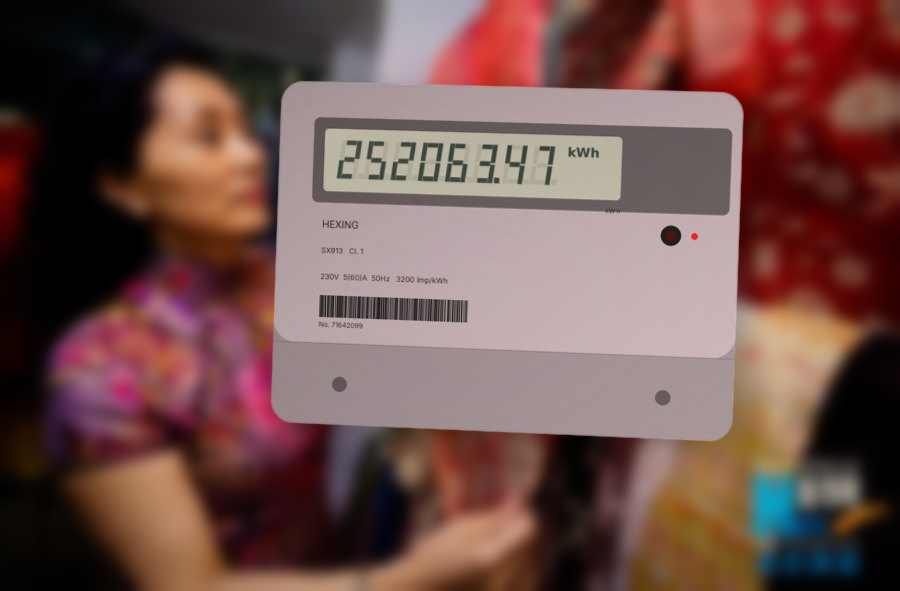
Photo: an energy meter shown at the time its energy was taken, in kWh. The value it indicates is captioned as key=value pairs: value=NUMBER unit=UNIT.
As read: value=252063.47 unit=kWh
